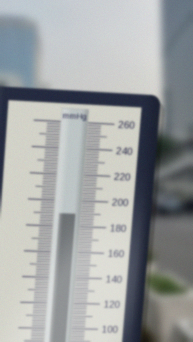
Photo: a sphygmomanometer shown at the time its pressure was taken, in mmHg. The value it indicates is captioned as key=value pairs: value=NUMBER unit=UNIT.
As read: value=190 unit=mmHg
